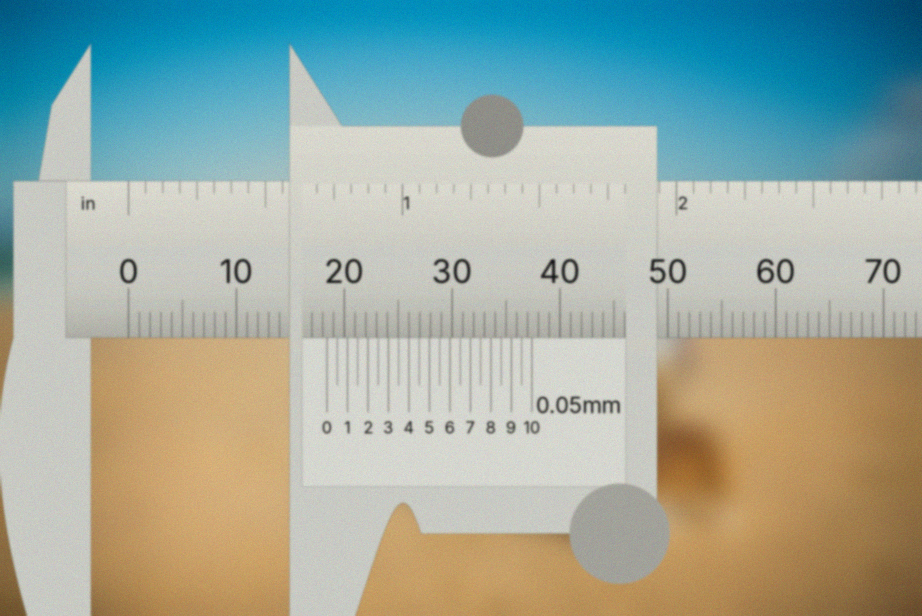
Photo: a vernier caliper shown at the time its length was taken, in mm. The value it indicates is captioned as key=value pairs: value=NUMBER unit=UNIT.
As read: value=18.4 unit=mm
